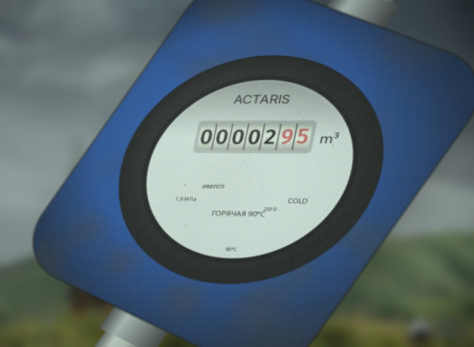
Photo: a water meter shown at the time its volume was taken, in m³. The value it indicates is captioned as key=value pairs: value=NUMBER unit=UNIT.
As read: value=2.95 unit=m³
